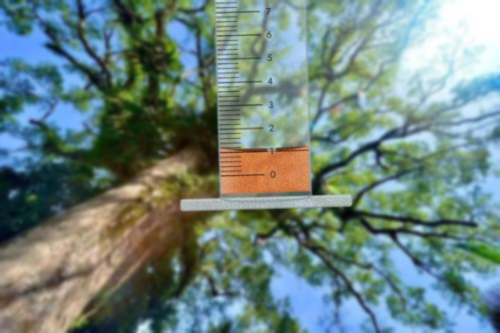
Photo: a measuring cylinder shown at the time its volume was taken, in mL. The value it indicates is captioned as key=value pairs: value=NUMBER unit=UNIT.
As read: value=1 unit=mL
